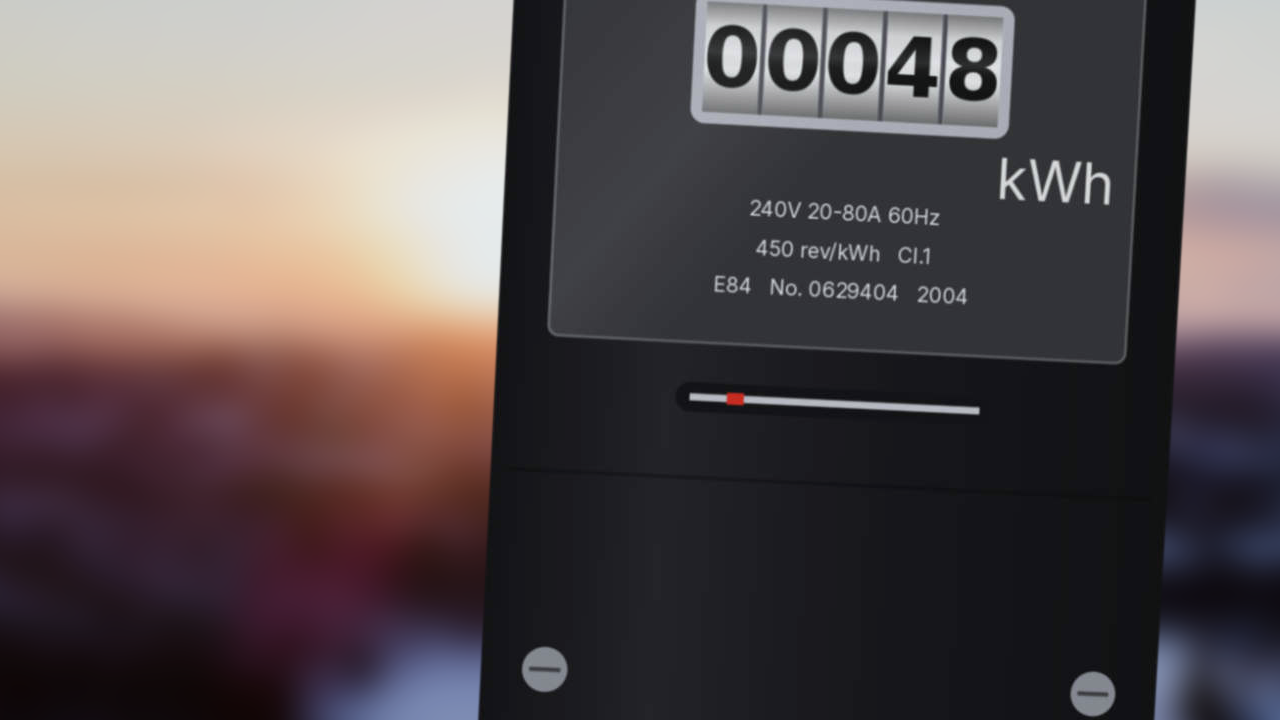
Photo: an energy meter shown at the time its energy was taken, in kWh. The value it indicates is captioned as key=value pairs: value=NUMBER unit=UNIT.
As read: value=48 unit=kWh
